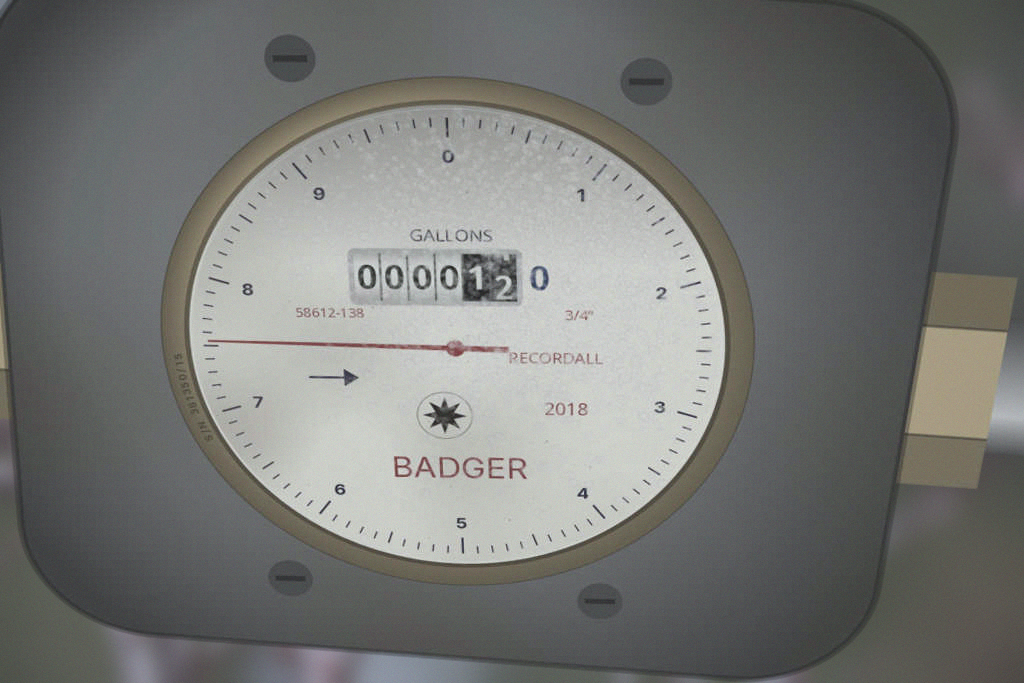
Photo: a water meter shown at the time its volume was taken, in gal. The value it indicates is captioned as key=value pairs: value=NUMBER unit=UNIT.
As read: value=117.5 unit=gal
